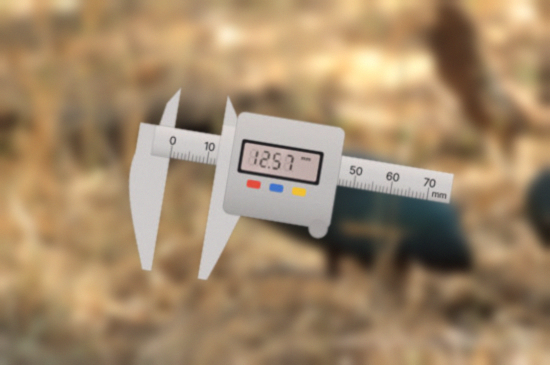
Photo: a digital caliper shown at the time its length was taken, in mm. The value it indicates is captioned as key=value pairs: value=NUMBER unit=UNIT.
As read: value=12.57 unit=mm
